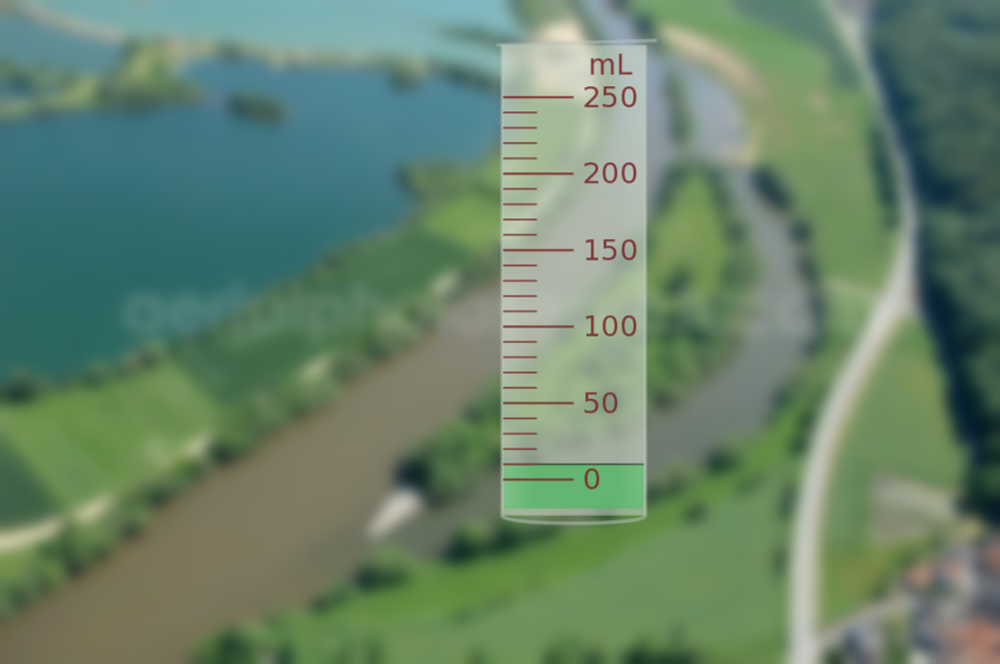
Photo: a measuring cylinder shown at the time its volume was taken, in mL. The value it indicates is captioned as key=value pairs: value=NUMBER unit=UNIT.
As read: value=10 unit=mL
